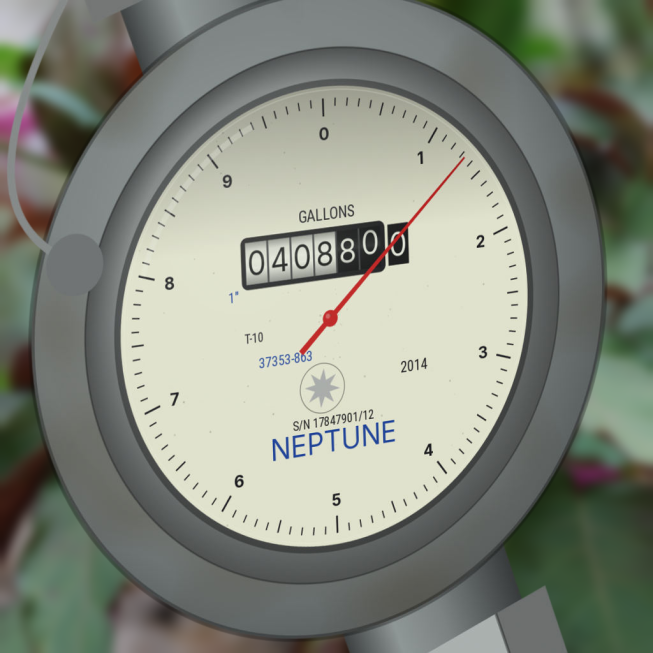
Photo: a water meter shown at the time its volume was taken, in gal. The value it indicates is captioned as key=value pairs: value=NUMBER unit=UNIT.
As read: value=408801.3 unit=gal
